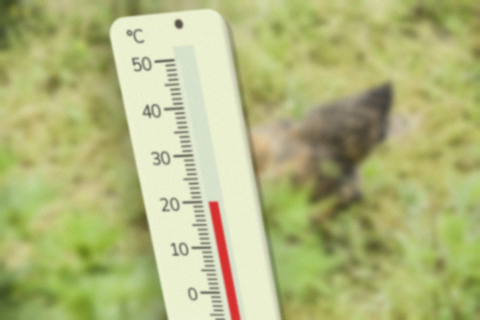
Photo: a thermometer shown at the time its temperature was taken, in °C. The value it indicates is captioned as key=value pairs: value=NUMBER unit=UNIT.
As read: value=20 unit=°C
